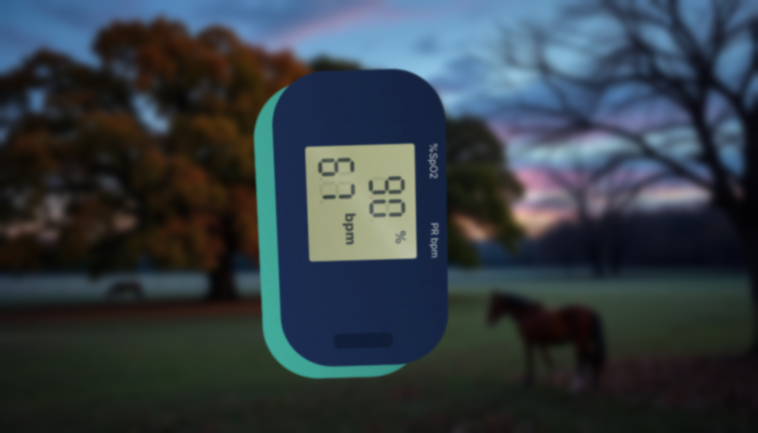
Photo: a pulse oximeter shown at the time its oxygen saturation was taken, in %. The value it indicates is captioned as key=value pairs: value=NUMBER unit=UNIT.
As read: value=90 unit=%
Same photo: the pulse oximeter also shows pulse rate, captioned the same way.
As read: value=67 unit=bpm
